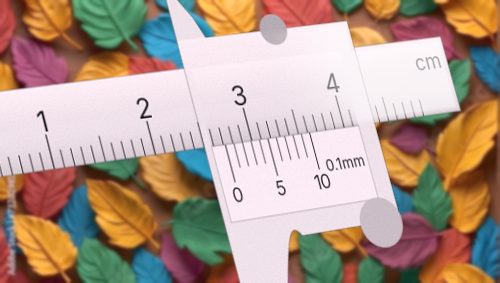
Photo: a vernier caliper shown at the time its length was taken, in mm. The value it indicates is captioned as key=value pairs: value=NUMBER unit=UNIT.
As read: value=27.2 unit=mm
